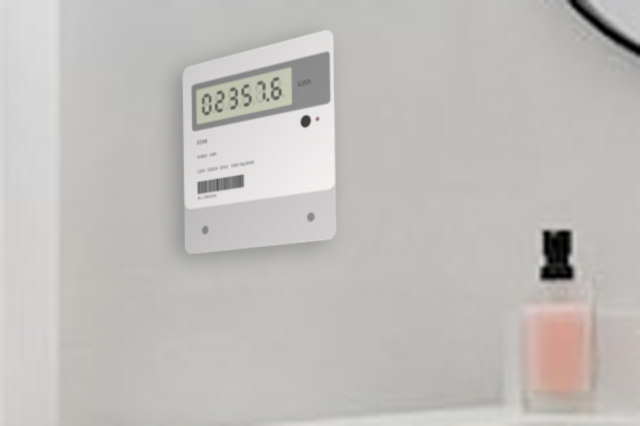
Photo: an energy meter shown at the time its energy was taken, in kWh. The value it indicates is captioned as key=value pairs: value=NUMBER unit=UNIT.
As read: value=2357.6 unit=kWh
